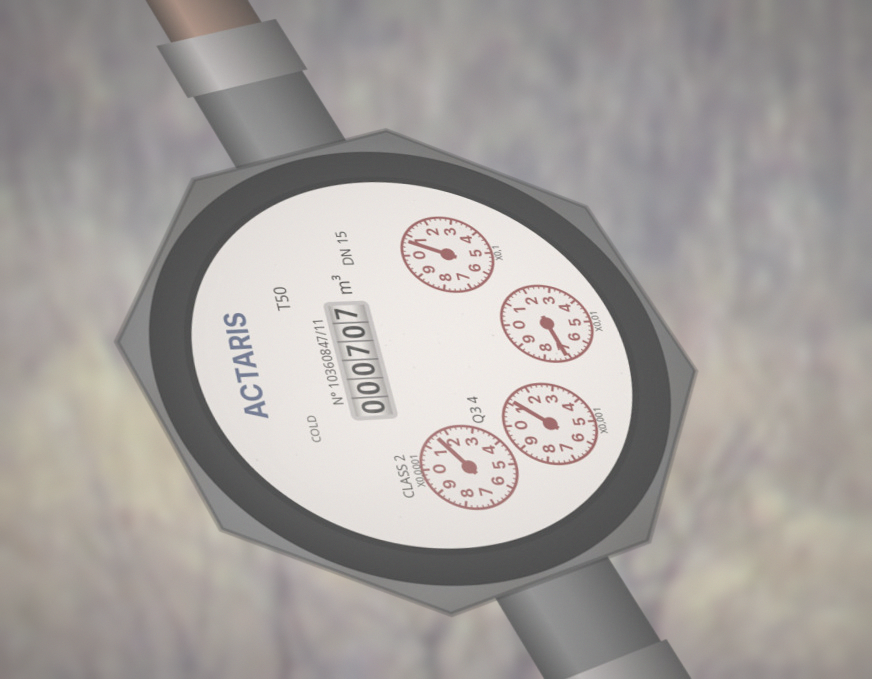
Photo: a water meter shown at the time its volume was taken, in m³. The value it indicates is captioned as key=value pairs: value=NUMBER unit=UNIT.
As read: value=707.0711 unit=m³
